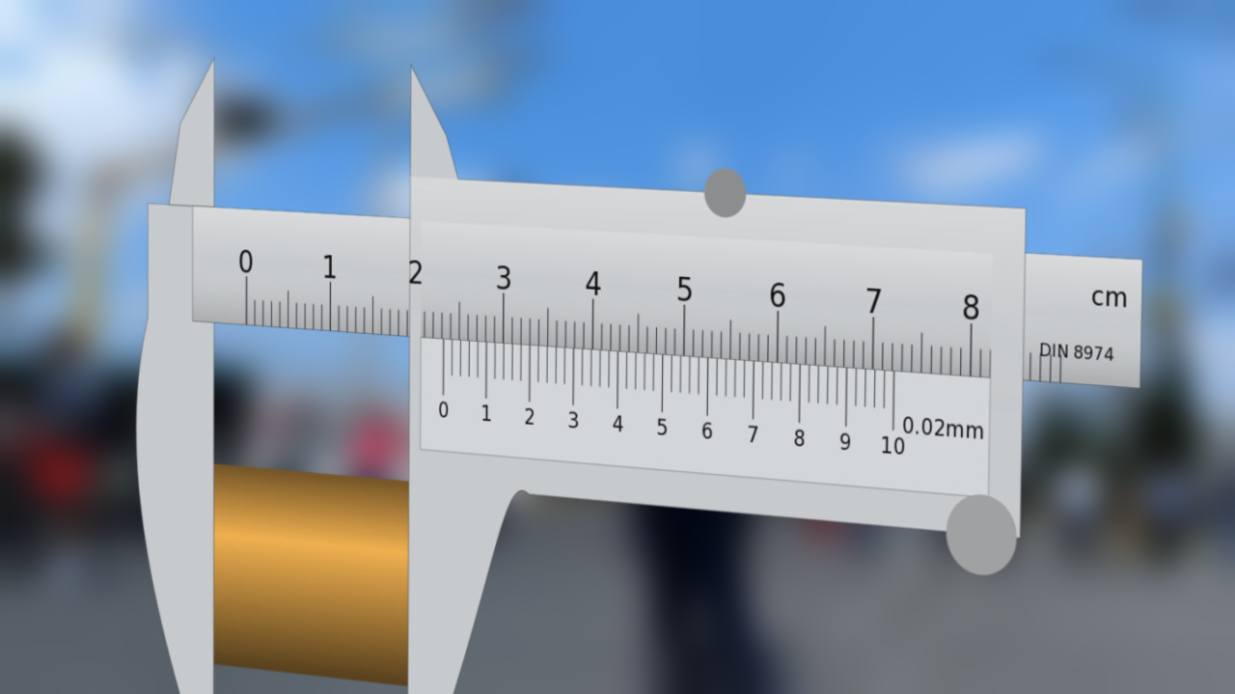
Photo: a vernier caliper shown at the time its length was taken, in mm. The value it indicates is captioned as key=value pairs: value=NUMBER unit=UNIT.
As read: value=23.2 unit=mm
